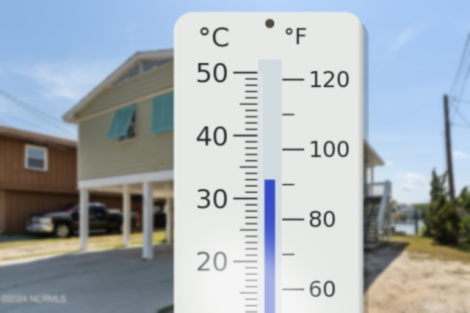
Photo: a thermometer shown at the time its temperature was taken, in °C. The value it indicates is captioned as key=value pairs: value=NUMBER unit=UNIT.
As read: value=33 unit=°C
